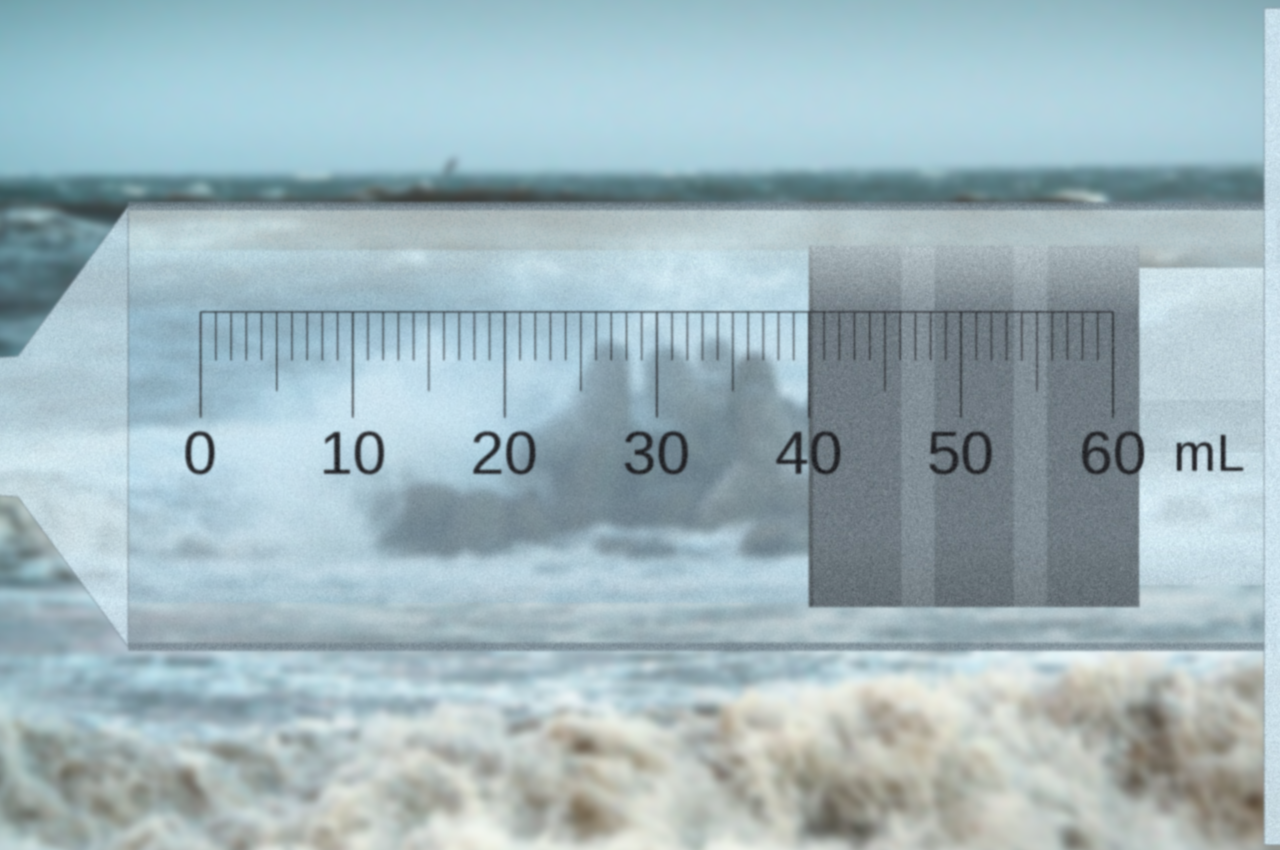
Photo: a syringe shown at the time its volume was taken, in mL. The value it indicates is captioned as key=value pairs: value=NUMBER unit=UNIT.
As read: value=40 unit=mL
